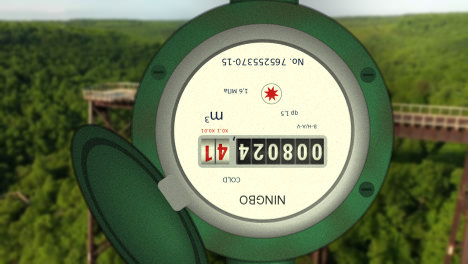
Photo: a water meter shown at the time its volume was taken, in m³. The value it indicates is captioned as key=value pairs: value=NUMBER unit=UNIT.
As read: value=8024.41 unit=m³
